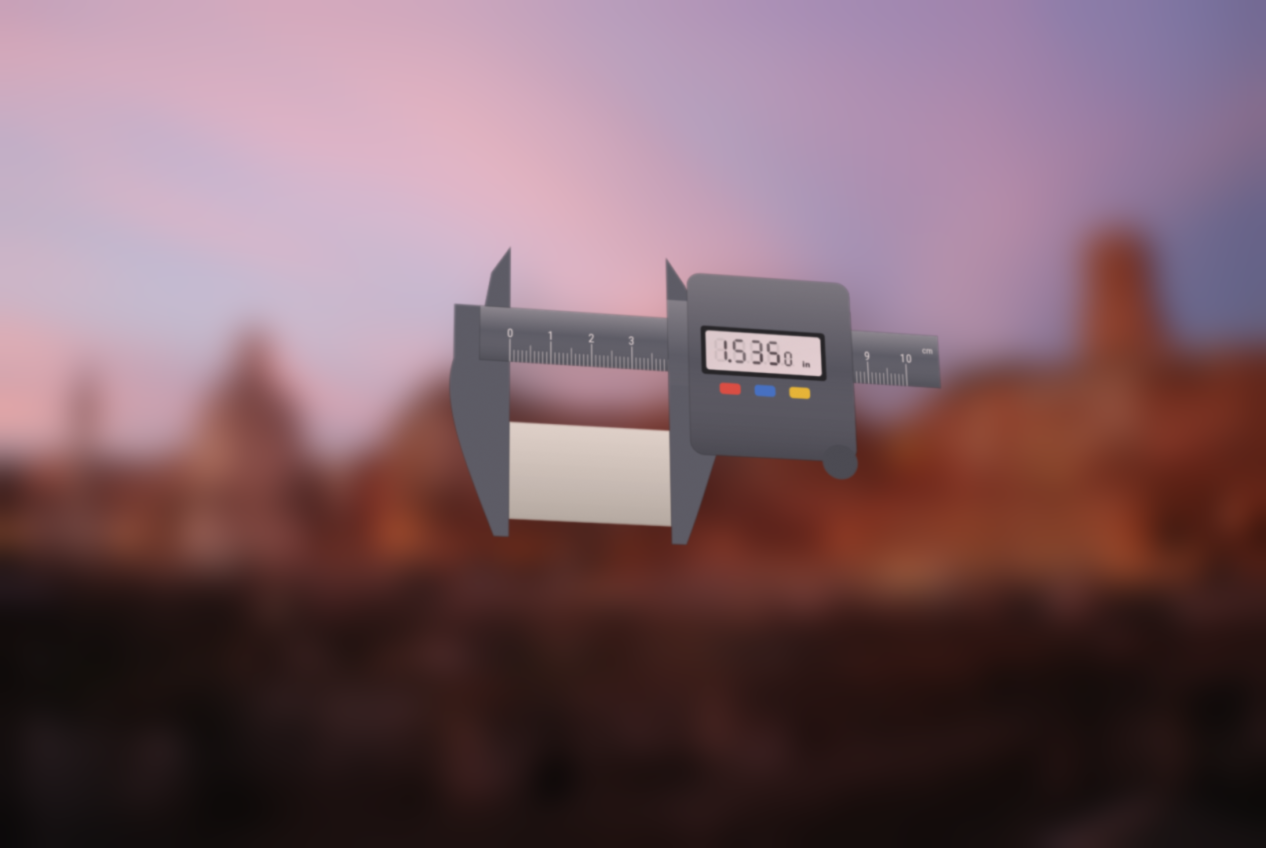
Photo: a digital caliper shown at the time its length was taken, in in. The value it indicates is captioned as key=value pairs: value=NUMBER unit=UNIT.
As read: value=1.5350 unit=in
